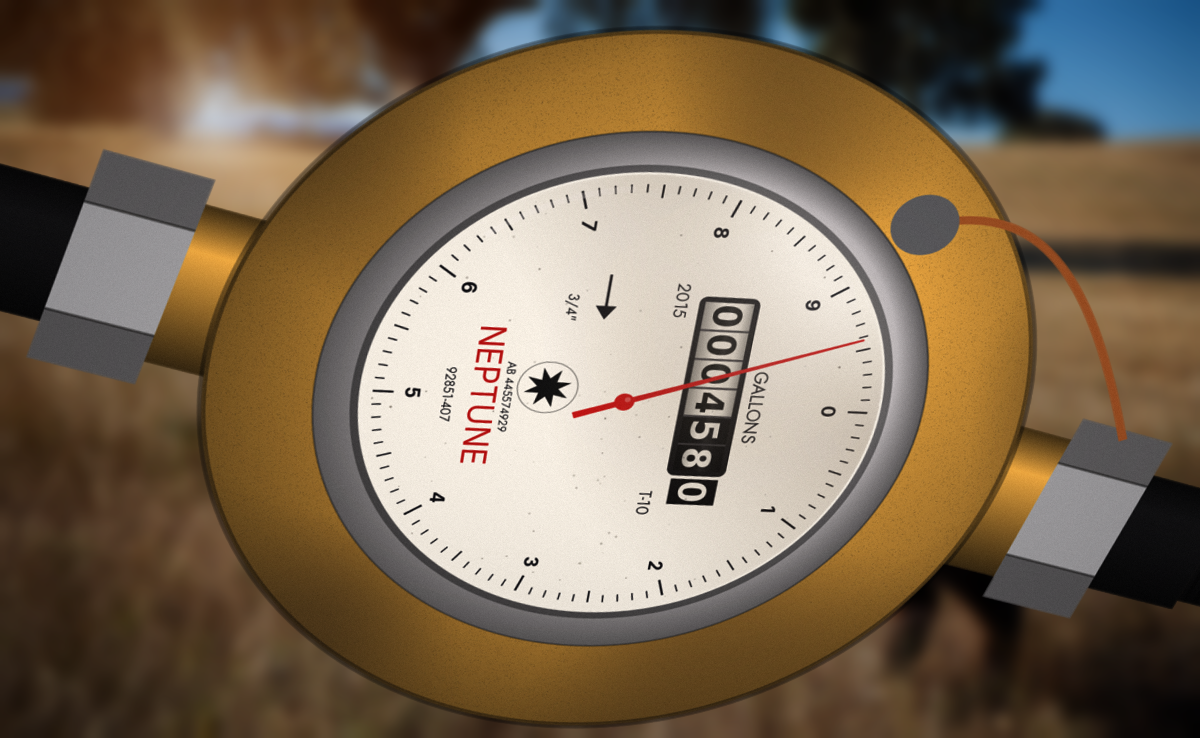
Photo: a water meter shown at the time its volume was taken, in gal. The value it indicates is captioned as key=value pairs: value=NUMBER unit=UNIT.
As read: value=4579.4 unit=gal
